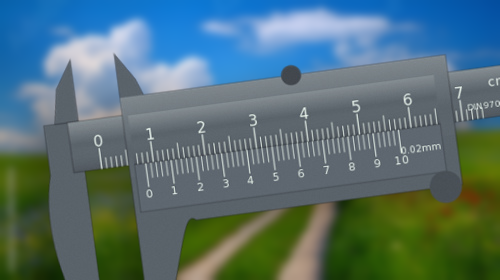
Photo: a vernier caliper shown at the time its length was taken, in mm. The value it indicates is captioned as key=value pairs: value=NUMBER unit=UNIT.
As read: value=8.5 unit=mm
